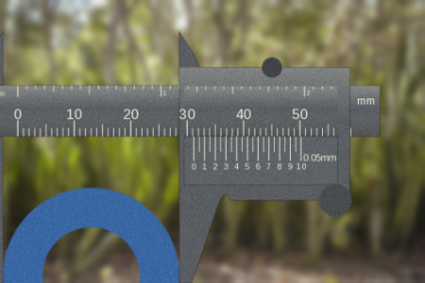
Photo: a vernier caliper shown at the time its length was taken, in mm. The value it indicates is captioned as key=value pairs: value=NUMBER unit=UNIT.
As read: value=31.2 unit=mm
